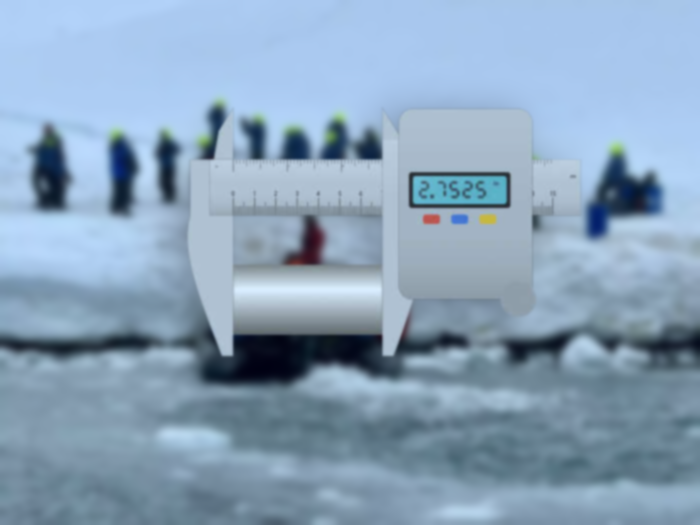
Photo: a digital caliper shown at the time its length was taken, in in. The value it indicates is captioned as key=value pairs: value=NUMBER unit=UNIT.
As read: value=2.7525 unit=in
